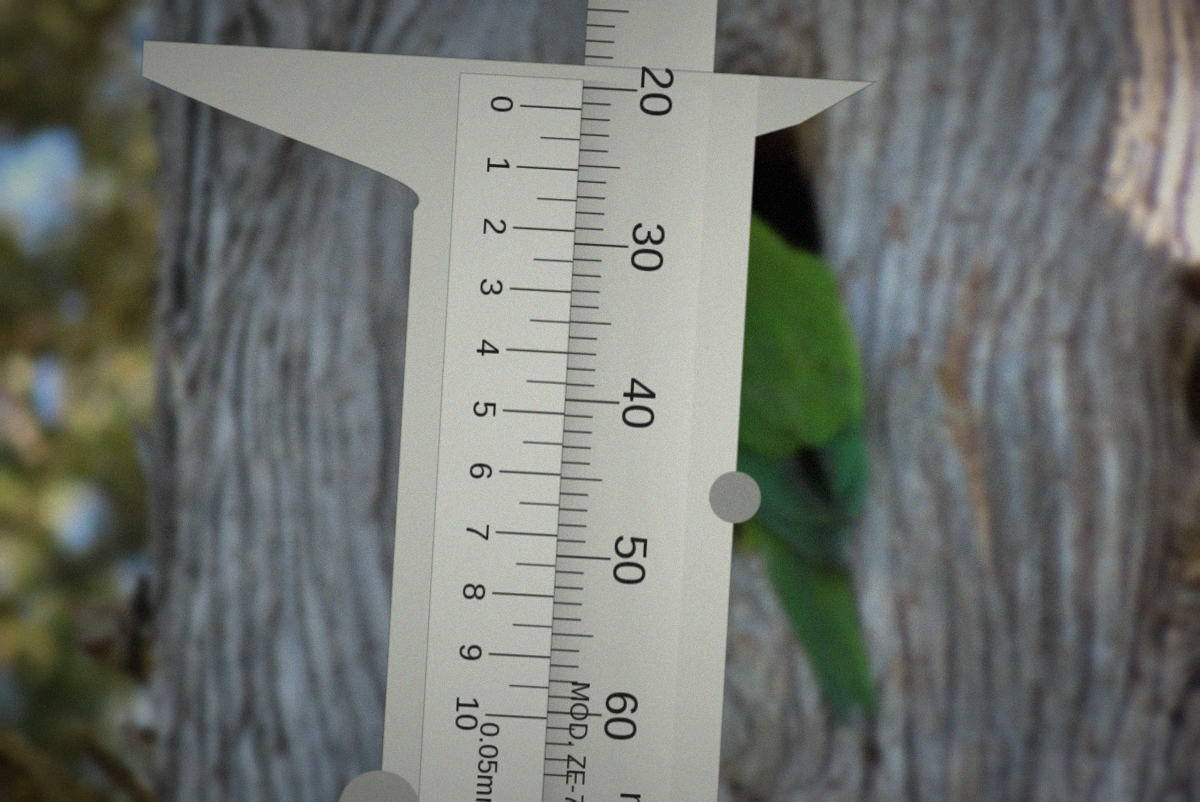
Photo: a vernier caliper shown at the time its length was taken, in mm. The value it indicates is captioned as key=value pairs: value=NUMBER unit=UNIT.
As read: value=21.4 unit=mm
